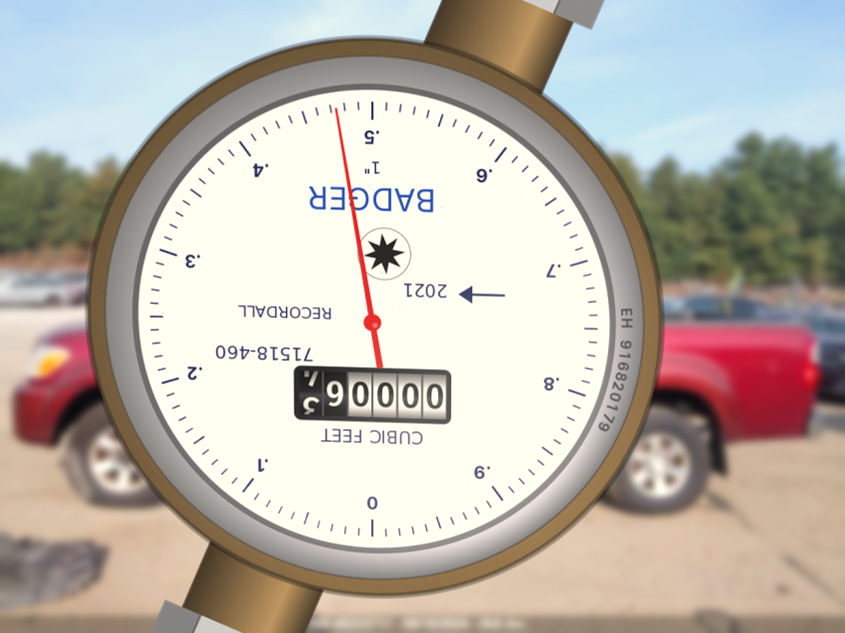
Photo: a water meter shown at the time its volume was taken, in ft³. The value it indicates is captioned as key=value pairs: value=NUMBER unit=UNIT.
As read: value=63.47 unit=ft³
